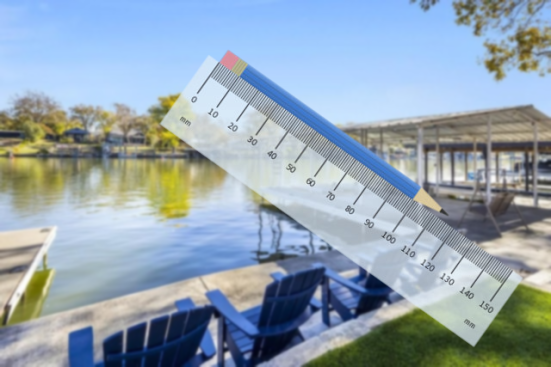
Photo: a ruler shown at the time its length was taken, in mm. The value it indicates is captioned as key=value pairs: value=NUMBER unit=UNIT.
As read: value=115 unit=mm
